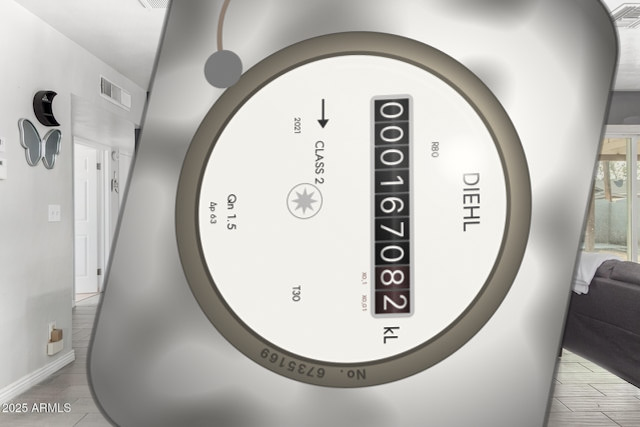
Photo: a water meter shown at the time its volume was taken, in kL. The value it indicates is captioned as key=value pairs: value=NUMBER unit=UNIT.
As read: value=1670.82 unit=kL
